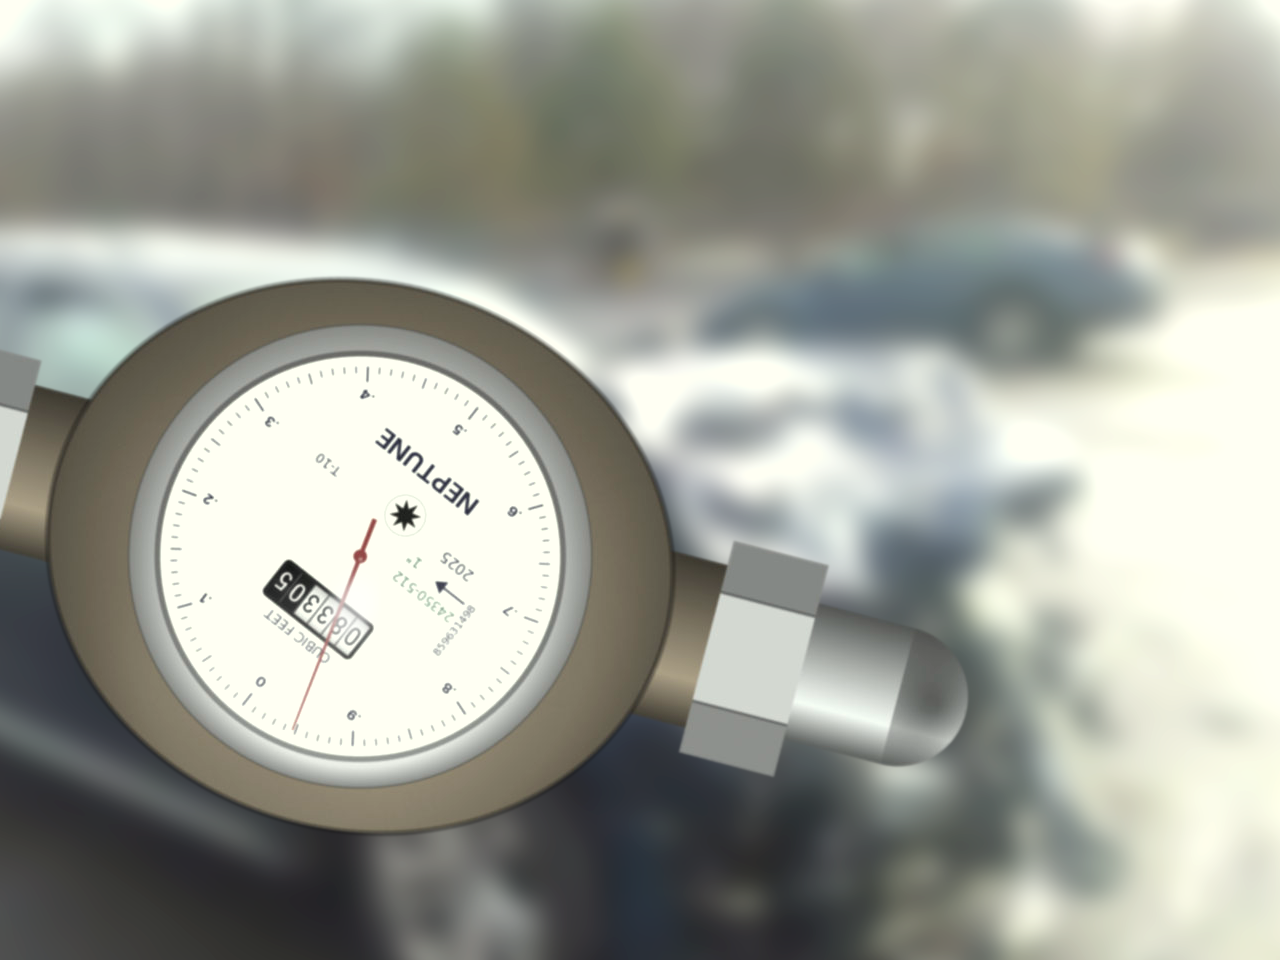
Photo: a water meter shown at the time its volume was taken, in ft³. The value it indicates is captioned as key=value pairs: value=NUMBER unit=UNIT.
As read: value=83304.95 unit=ft³
